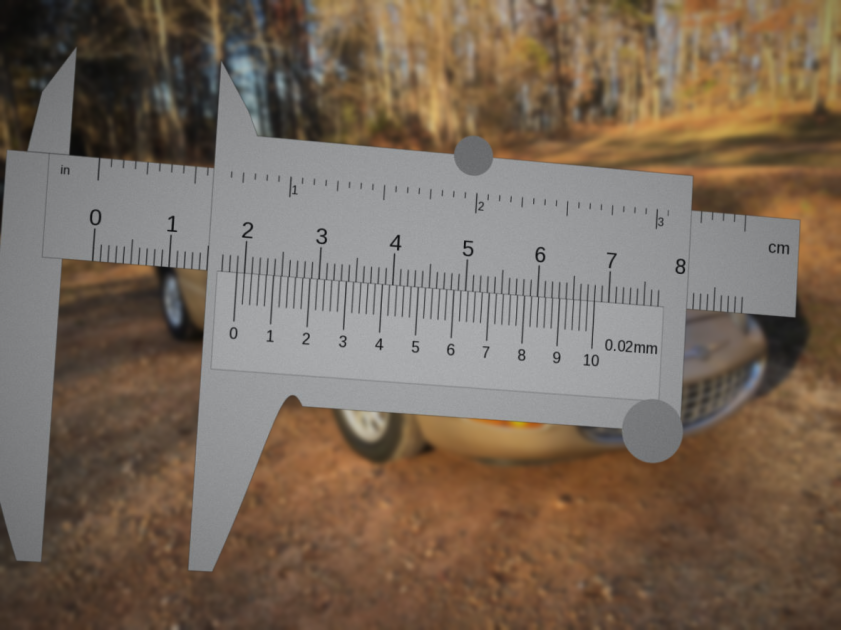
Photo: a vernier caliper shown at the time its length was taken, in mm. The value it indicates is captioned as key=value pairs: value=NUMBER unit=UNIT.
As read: value=19.0 unit=mm
